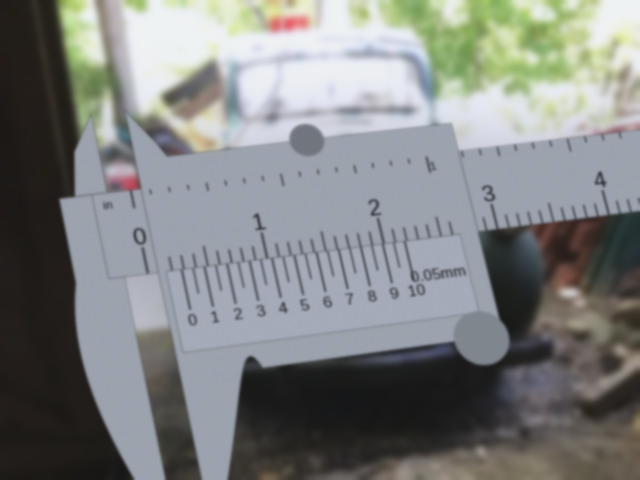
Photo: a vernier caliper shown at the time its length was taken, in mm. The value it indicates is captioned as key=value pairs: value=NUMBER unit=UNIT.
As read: value=2.8 unit=mm
